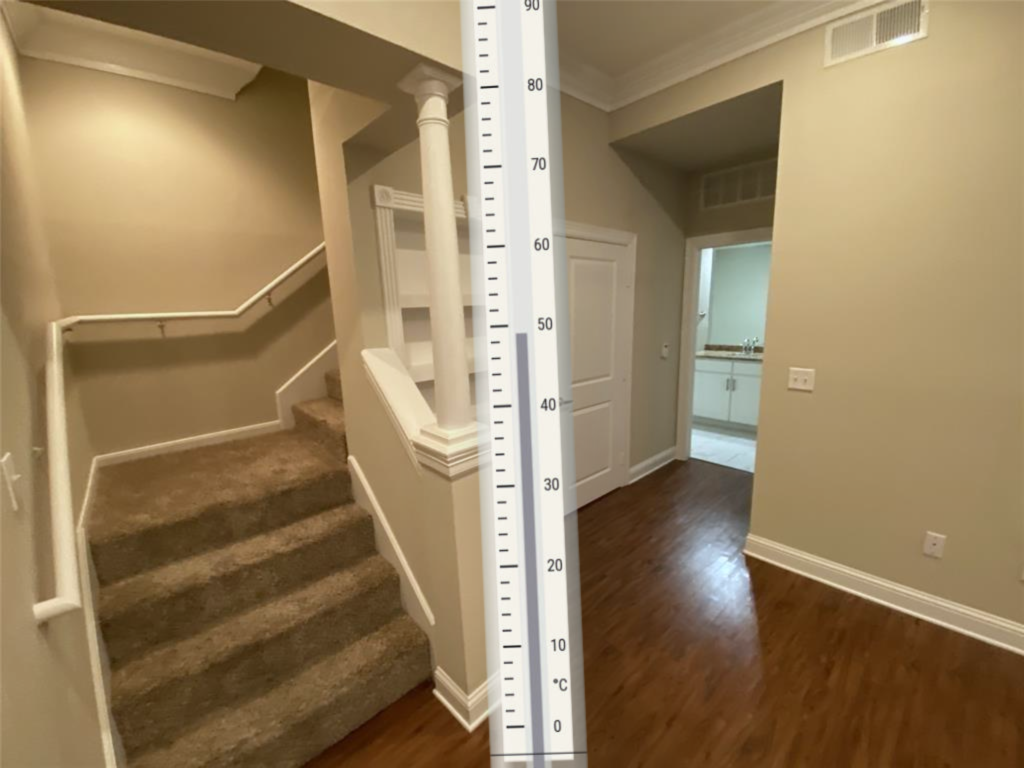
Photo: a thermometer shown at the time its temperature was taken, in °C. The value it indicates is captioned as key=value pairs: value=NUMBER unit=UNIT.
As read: value=49 unit=°C
